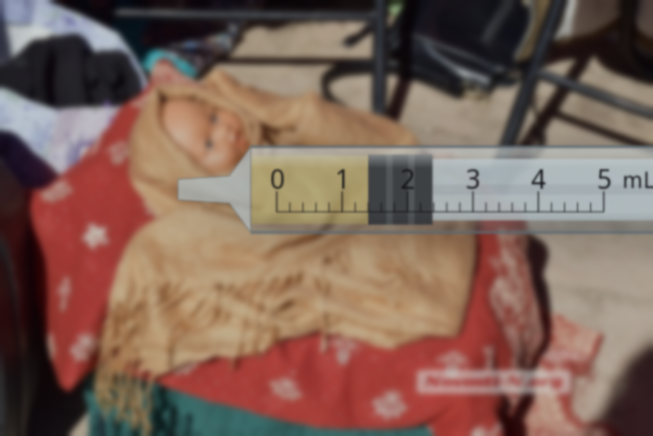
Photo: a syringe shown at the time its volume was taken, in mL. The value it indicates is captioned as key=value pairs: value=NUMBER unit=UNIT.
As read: value=1.4 unit=mL
